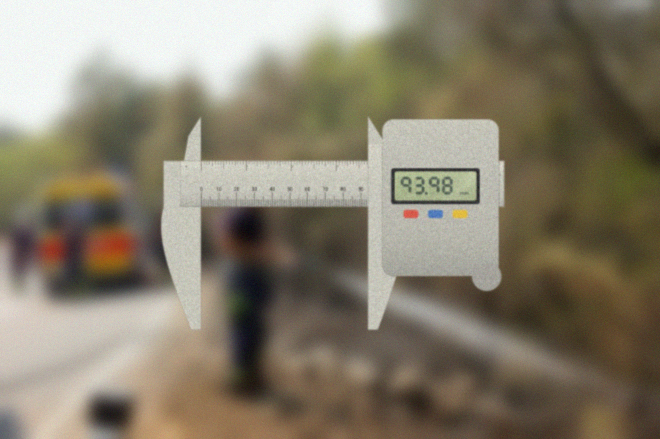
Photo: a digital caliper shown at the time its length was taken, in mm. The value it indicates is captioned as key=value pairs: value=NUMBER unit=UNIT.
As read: value=93.98 unit=mm
